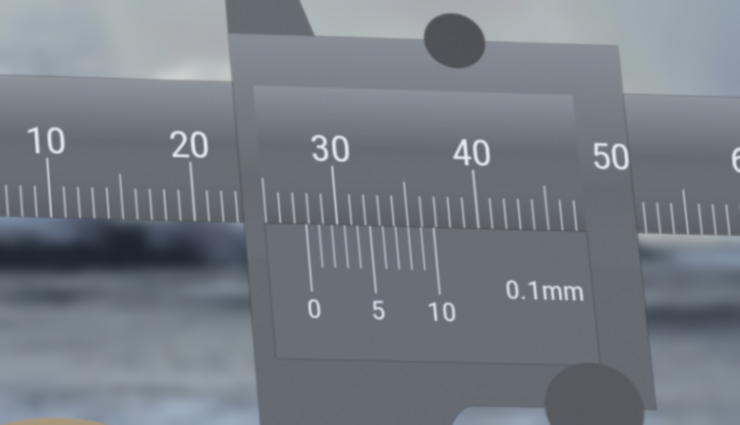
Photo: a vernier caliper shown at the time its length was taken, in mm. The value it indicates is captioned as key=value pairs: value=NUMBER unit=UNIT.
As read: value=27.8 unit=mm
